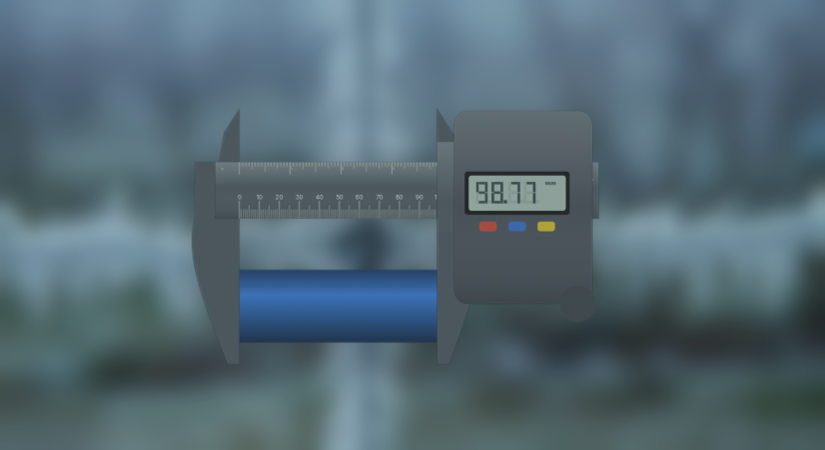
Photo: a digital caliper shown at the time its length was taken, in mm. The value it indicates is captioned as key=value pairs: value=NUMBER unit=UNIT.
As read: value=98.77 unit=mm
